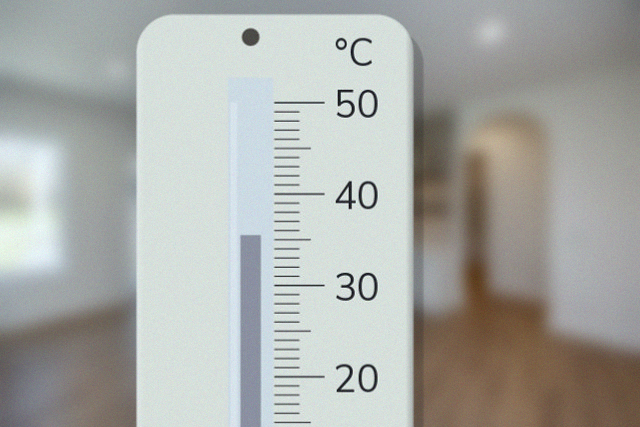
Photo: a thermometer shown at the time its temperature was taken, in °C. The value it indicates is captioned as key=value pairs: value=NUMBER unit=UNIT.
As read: value=35.5 unit=°C
